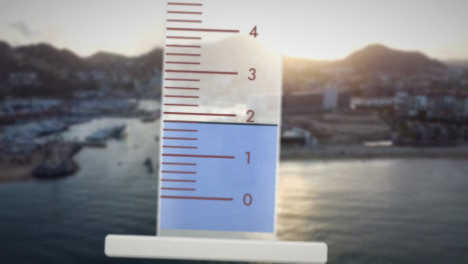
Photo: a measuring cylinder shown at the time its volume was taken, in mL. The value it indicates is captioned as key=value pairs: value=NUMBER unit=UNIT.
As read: value=1.8 unit=mL
